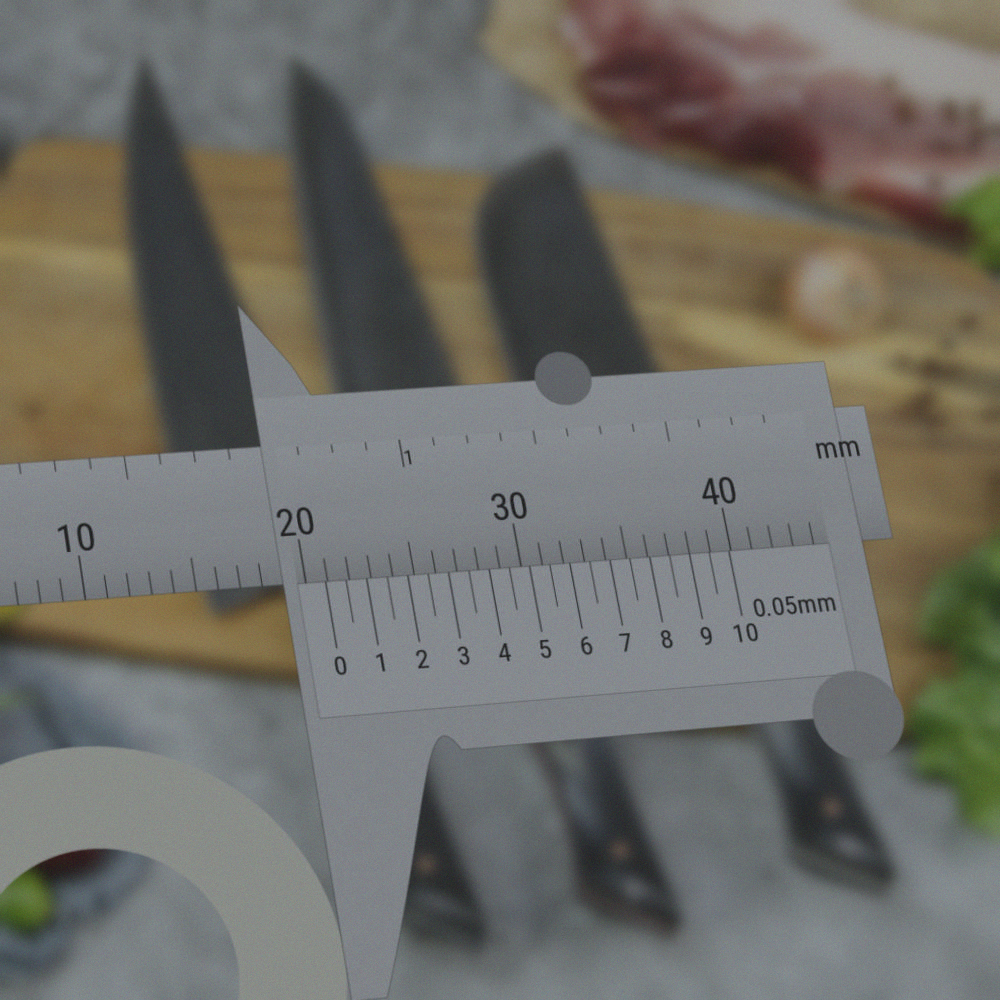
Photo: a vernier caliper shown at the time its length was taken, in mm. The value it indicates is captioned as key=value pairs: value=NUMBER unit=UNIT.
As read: value=20.9 unit=mm
